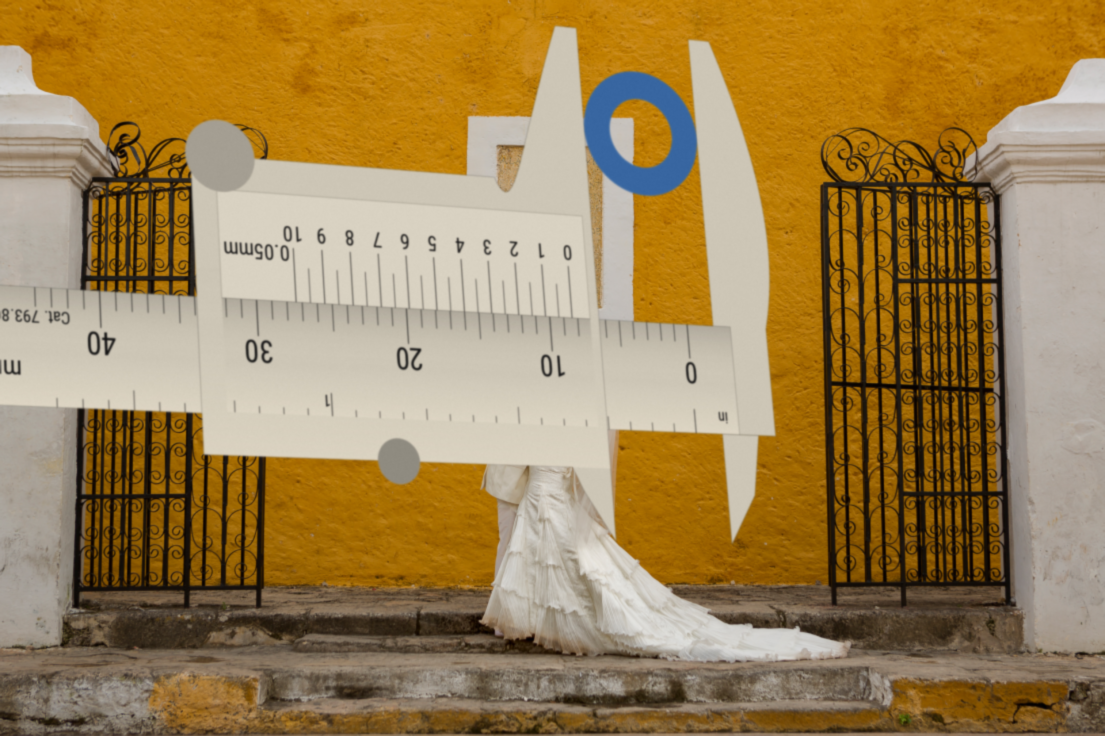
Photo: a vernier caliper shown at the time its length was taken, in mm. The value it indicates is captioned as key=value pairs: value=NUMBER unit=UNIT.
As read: value=8.4 unit=mm
